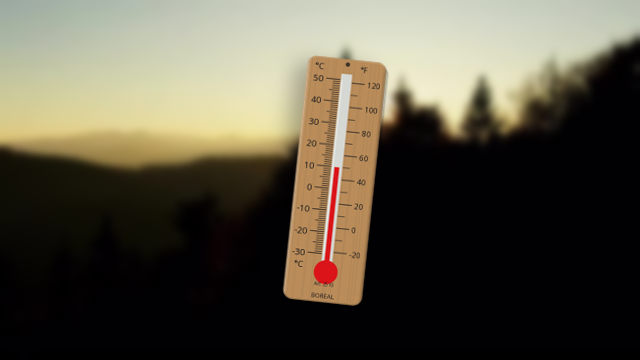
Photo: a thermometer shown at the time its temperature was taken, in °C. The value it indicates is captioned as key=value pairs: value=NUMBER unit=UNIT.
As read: value=10 unit=°C
